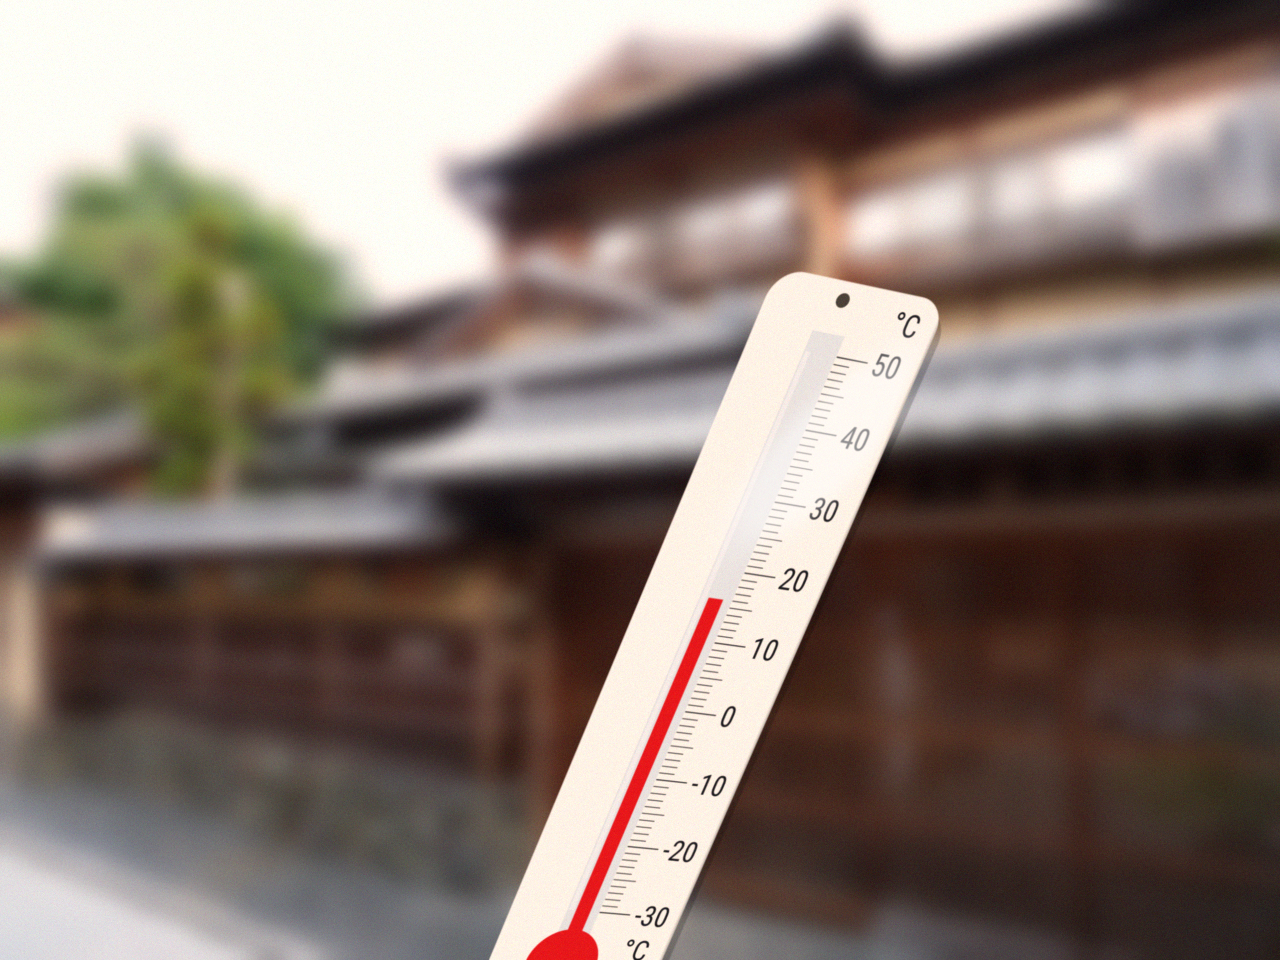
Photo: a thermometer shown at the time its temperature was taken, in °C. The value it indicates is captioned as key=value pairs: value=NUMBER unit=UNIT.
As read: value=16 unit=°C
